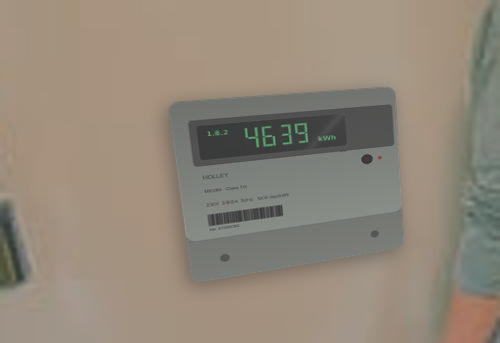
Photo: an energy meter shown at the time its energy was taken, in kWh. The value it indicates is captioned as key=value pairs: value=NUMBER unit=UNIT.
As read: value=4639 unit=kWh
